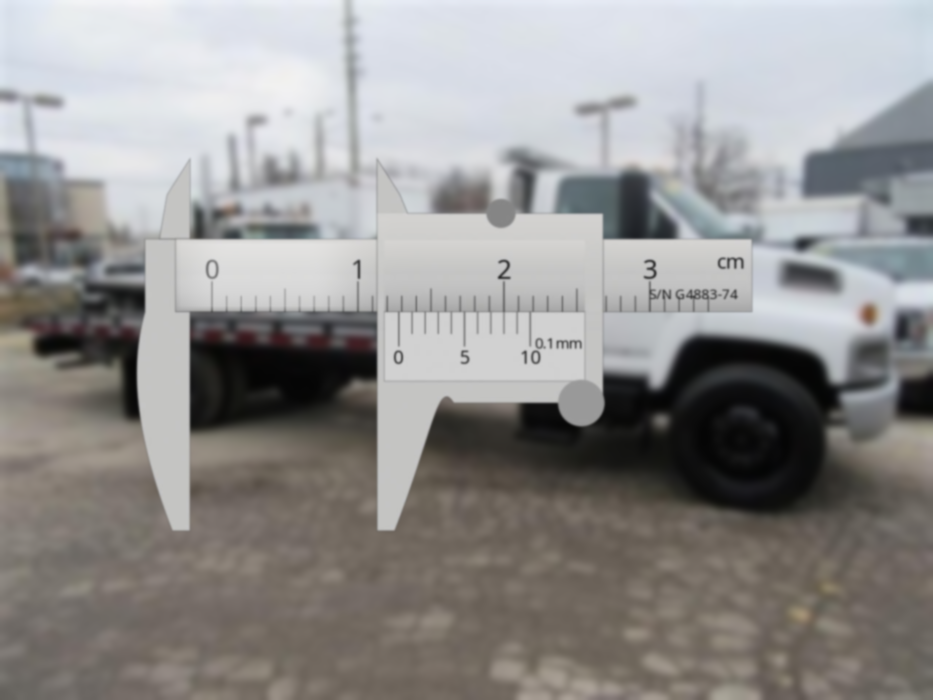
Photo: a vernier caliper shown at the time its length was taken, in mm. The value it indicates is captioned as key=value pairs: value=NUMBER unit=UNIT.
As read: value=12.8 unit=mm
